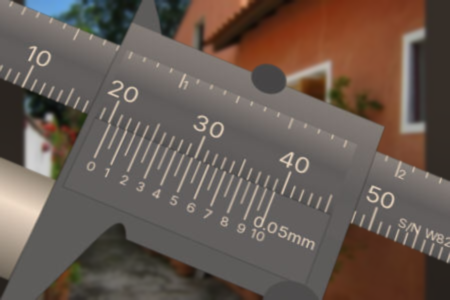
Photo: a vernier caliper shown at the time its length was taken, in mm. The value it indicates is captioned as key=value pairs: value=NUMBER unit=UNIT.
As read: value=20.2 unit=mm
